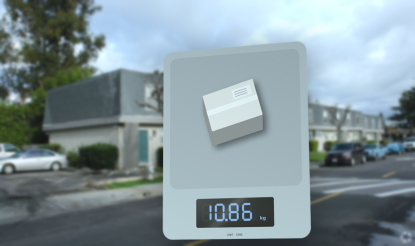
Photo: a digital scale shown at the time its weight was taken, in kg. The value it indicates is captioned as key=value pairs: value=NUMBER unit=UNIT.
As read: value=10.86 unit=kg
